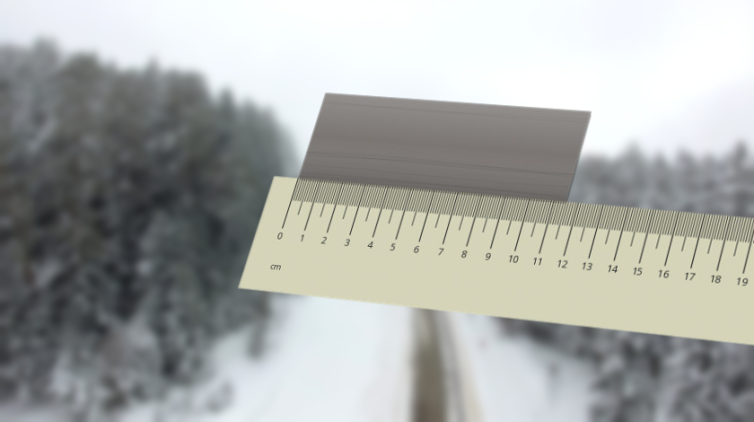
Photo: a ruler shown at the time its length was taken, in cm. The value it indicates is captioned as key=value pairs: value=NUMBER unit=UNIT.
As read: value=11.5 unit=cm
